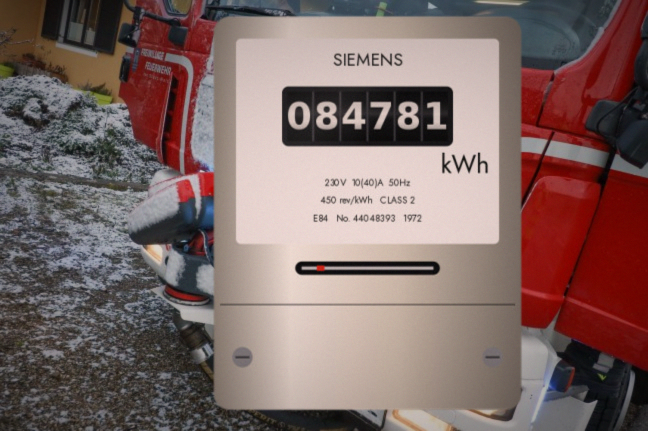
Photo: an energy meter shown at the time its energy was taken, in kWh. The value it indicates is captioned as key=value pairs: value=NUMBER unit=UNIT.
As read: value=84781 unit=kWh
